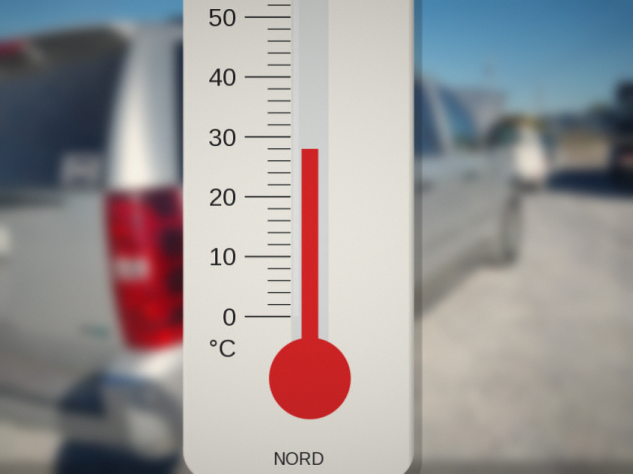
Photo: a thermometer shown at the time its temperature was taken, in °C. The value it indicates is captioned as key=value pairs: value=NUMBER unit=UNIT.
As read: value=28 unit=°C
